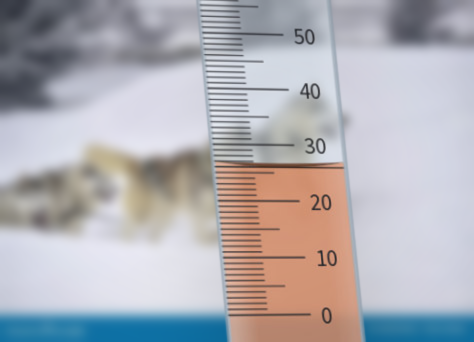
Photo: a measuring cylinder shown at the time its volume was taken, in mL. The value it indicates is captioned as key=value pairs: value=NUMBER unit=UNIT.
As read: value=26 unit=mL
